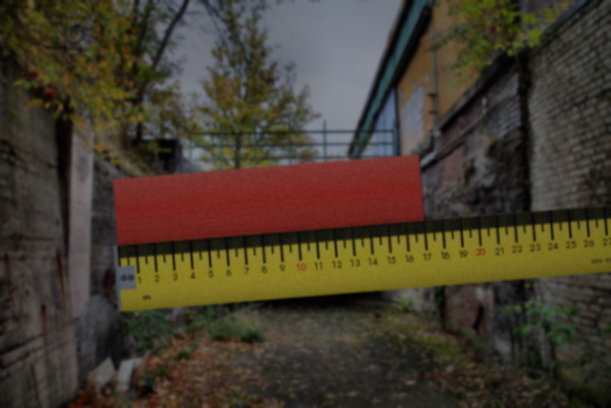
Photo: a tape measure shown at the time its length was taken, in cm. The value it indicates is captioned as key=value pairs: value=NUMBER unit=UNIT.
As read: value=17 unit=cm
